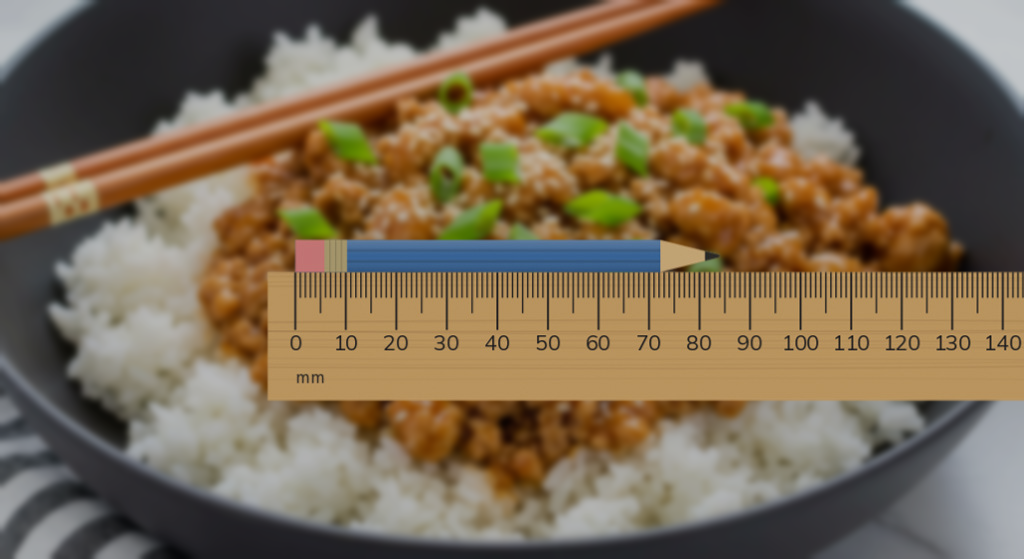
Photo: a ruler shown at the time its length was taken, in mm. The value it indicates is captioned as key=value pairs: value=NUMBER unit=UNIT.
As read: value=84 unit=mm
